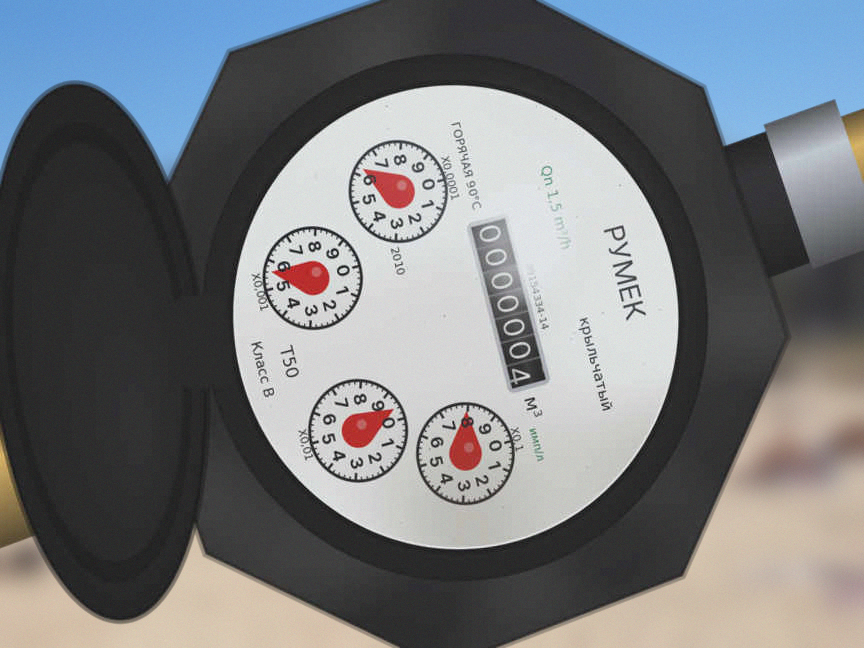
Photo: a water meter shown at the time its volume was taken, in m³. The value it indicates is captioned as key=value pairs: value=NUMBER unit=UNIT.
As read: value=3.7956 unit=m³
